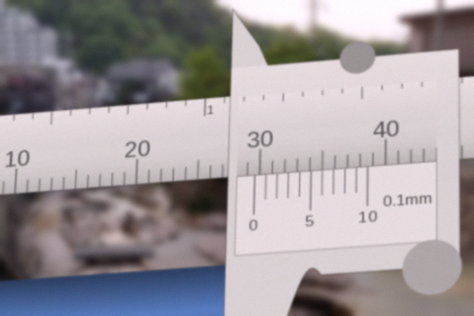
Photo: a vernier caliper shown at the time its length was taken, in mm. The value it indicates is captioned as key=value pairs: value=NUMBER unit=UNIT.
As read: value=29.6 unit=mm
